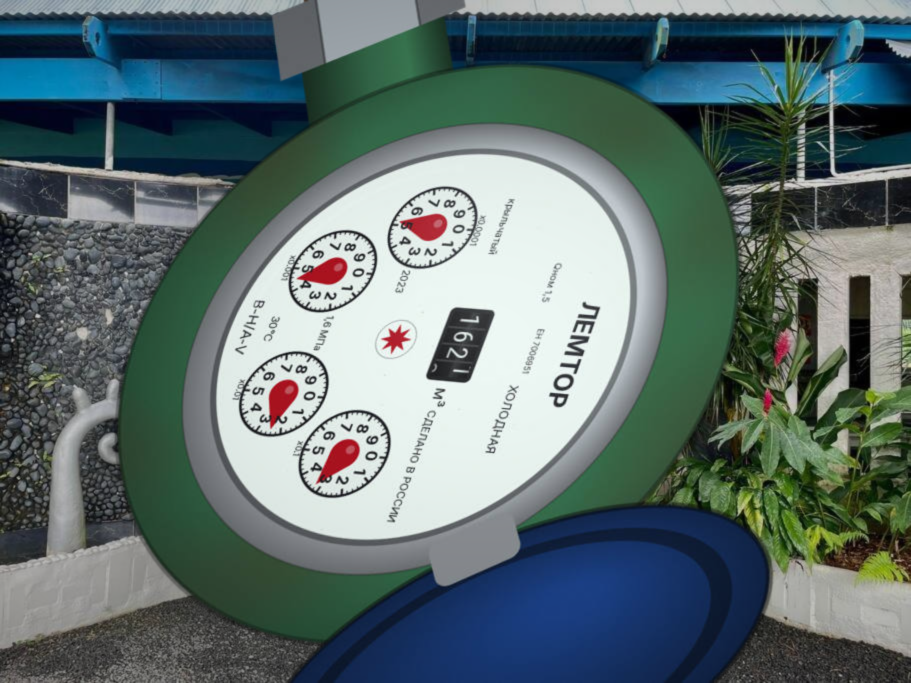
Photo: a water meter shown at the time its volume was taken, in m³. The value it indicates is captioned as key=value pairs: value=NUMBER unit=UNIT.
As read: value=1621.3245 unit=m³
